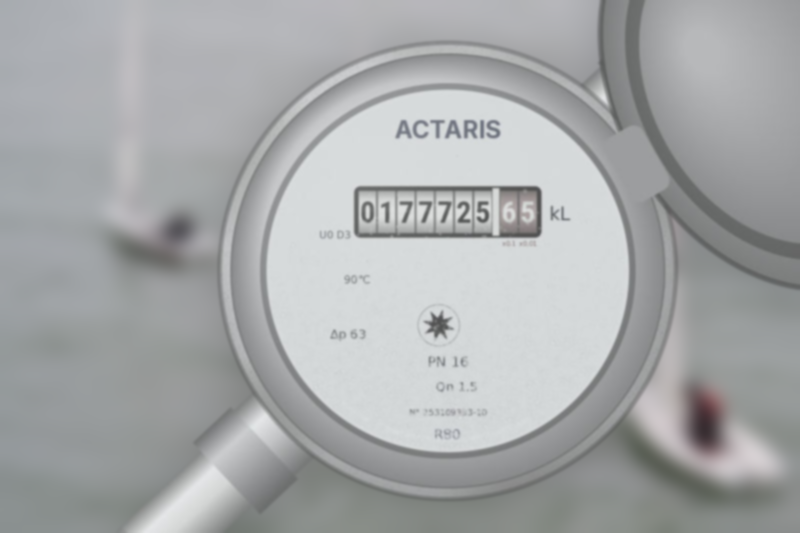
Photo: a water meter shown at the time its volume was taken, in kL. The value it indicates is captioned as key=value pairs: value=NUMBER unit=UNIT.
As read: value=177725.65 unit=kL
